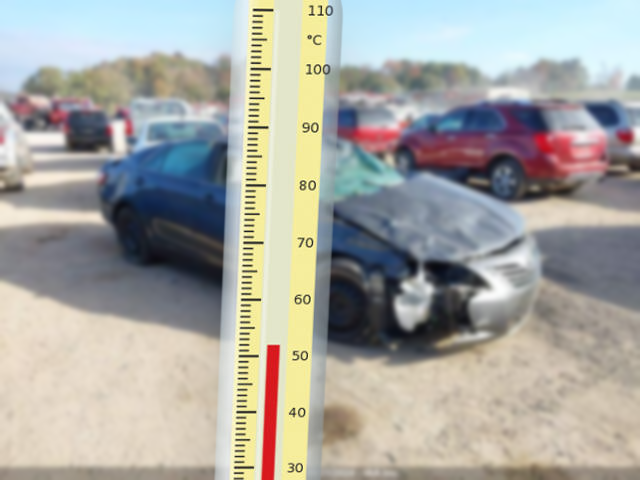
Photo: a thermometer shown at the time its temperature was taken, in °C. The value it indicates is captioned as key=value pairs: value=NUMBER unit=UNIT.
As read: value=52 unit=°C
